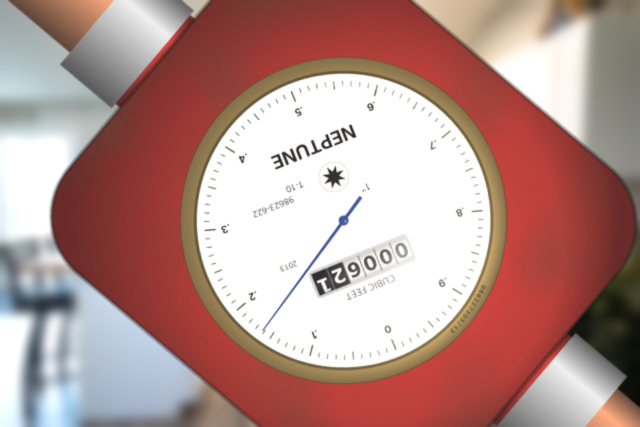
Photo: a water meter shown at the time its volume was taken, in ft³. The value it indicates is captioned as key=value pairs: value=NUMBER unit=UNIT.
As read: value=621.16 unit=ft³
